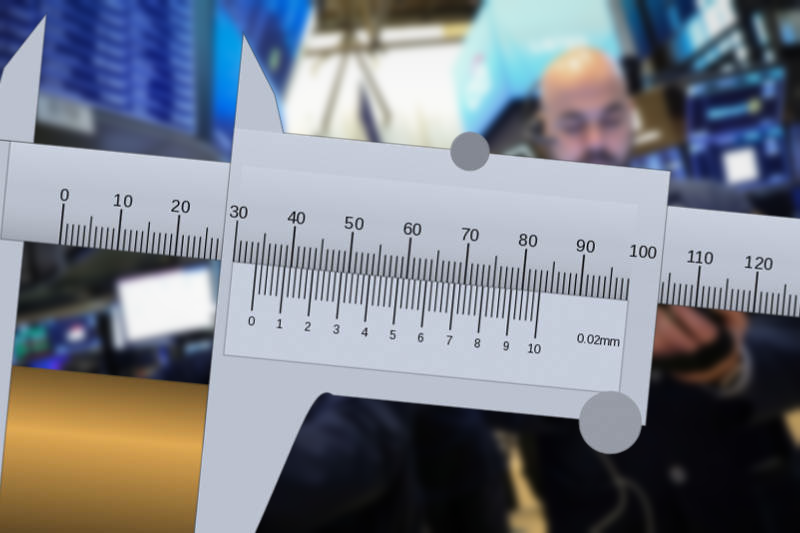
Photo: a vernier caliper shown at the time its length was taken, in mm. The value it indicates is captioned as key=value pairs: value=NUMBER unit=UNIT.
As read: value=34.0 unit=mm
